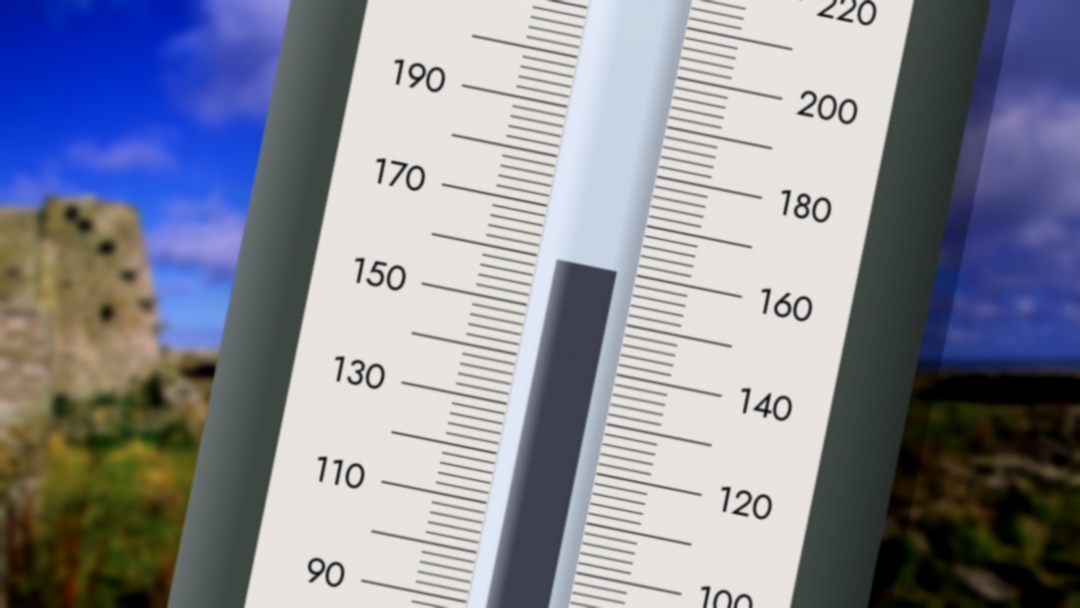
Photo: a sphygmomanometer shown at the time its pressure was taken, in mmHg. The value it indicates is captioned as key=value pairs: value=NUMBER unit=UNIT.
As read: value=160 unit=mmHg
